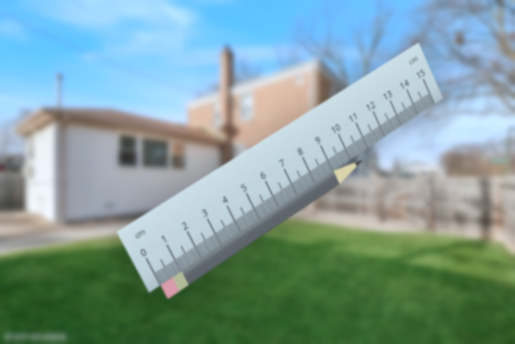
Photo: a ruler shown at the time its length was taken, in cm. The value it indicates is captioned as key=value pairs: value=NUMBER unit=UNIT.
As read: value=10.5 unit=cm
